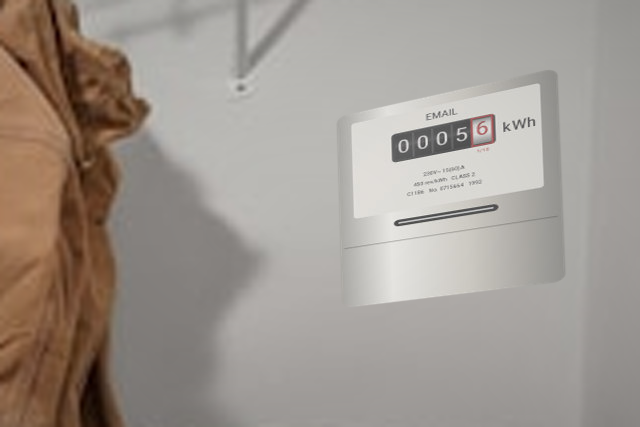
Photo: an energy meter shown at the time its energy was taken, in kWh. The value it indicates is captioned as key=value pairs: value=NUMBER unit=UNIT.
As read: value=5.6 unit=kWh
